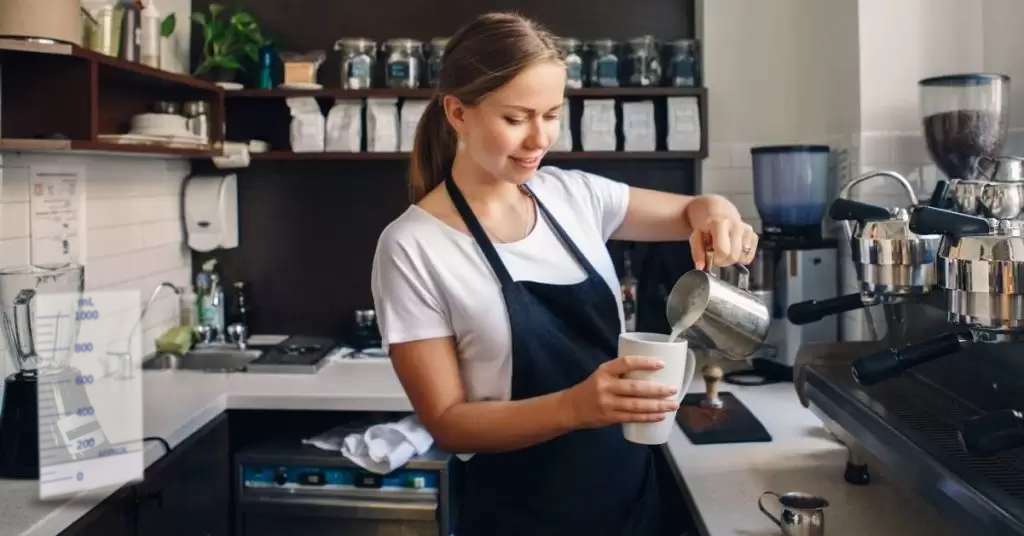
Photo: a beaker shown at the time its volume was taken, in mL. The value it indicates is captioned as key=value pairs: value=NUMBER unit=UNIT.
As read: value=100 unit=mL
